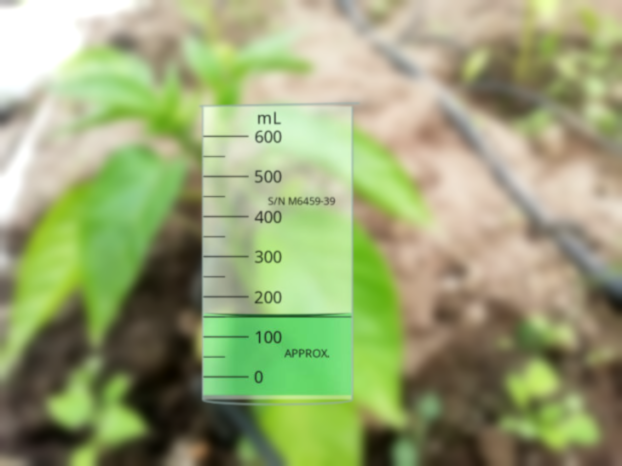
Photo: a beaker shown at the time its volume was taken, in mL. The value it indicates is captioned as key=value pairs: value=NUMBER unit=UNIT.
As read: value=150 unit=mL
